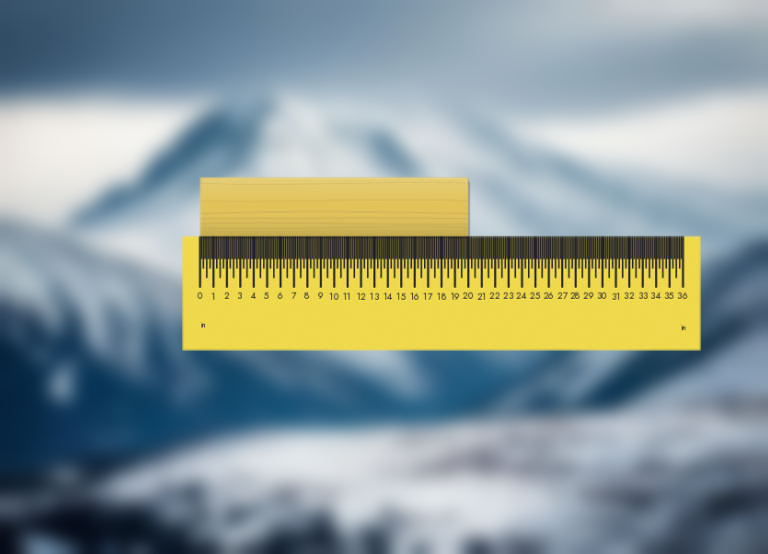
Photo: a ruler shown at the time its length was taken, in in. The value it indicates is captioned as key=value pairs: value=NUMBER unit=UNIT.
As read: value=20 unit=in
